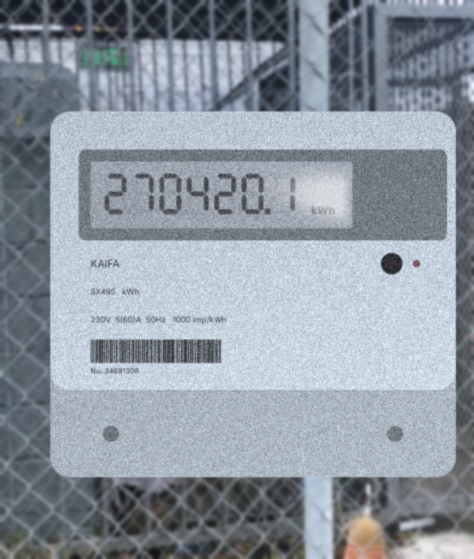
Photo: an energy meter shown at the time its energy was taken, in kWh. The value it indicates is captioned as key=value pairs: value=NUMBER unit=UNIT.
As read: value=270420.1 unit=kWh
